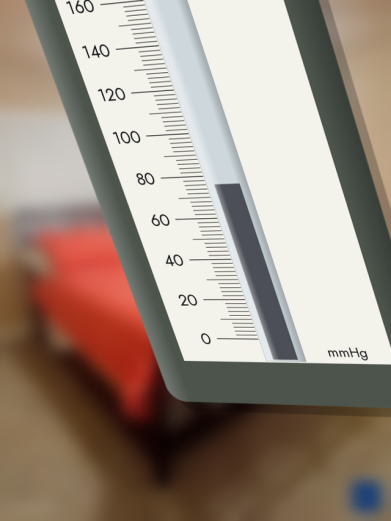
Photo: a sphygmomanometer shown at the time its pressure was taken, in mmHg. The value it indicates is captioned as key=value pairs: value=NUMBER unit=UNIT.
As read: value=76 unit=mmHg
